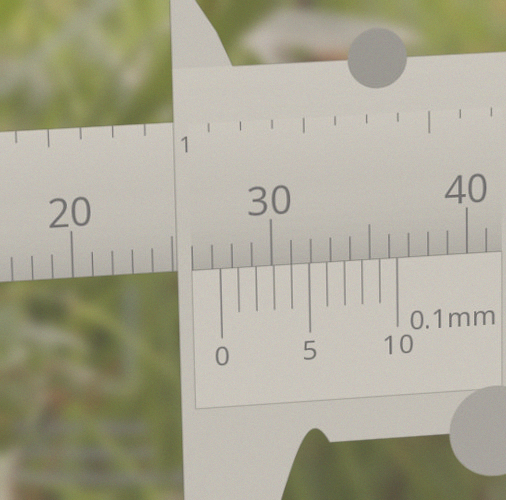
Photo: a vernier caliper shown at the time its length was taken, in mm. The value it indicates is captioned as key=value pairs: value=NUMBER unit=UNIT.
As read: value=27.4 unit=mm
